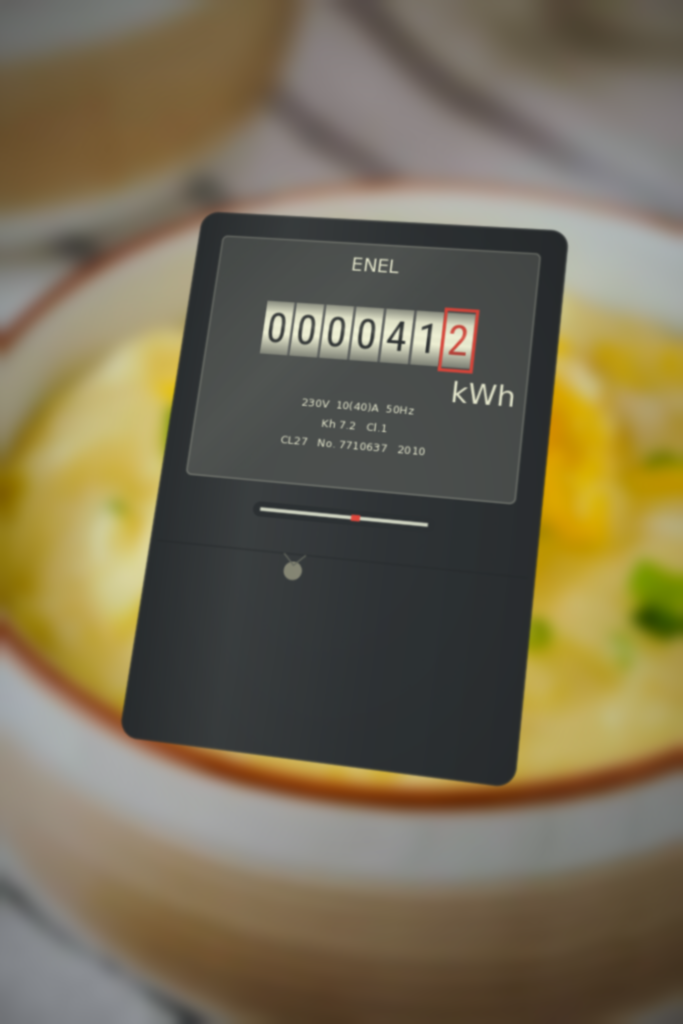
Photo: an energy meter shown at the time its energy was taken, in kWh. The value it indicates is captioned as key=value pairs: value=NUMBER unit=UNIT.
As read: value=41.2 unit=kWh
